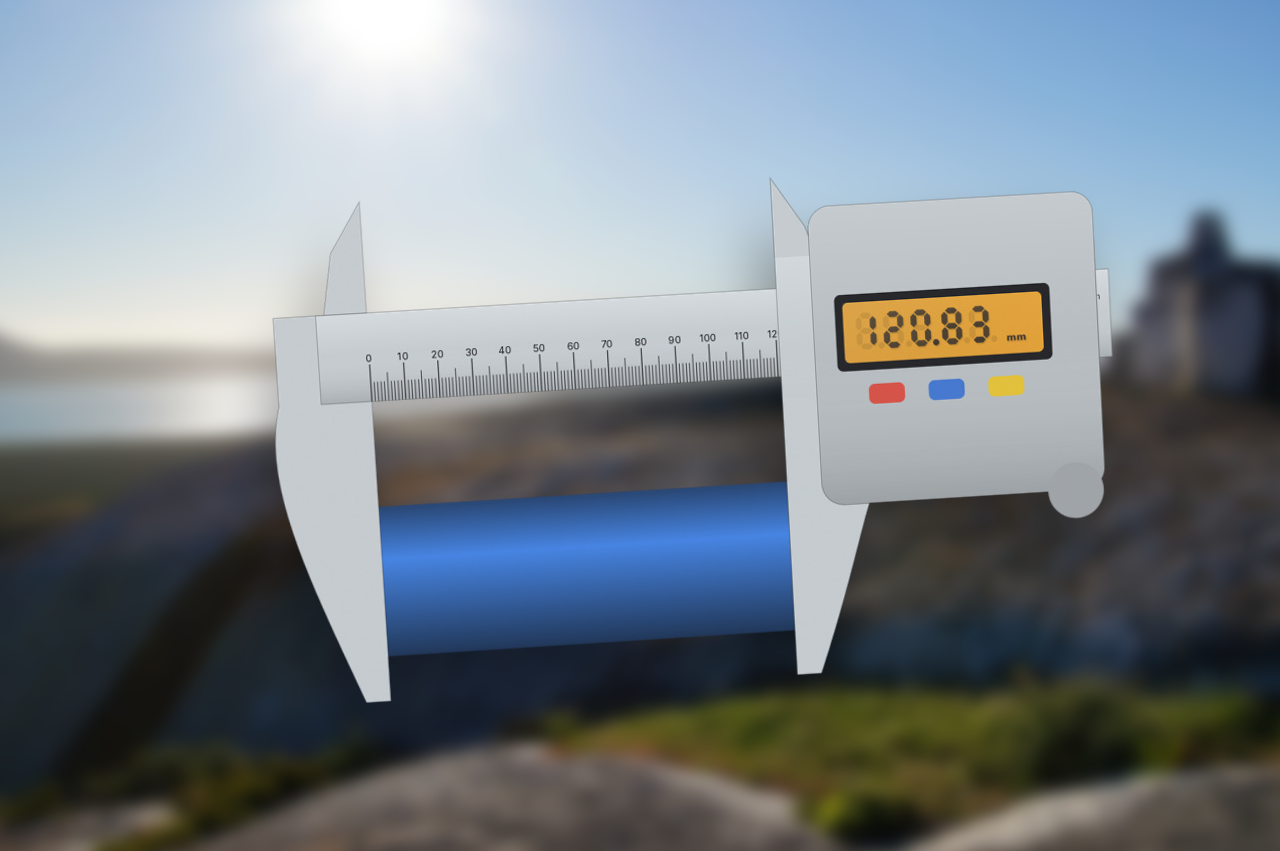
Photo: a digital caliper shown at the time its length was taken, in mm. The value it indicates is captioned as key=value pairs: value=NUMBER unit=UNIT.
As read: value=120.83 unit=mm
